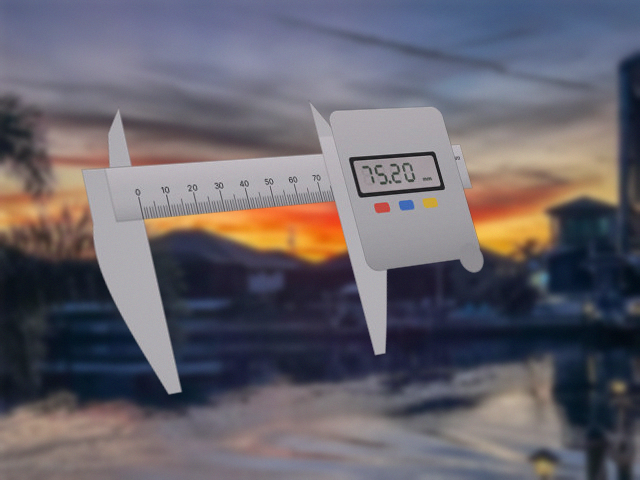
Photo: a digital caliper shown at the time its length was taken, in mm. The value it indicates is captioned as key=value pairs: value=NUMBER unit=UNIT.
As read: value=75.20 unit=mm
